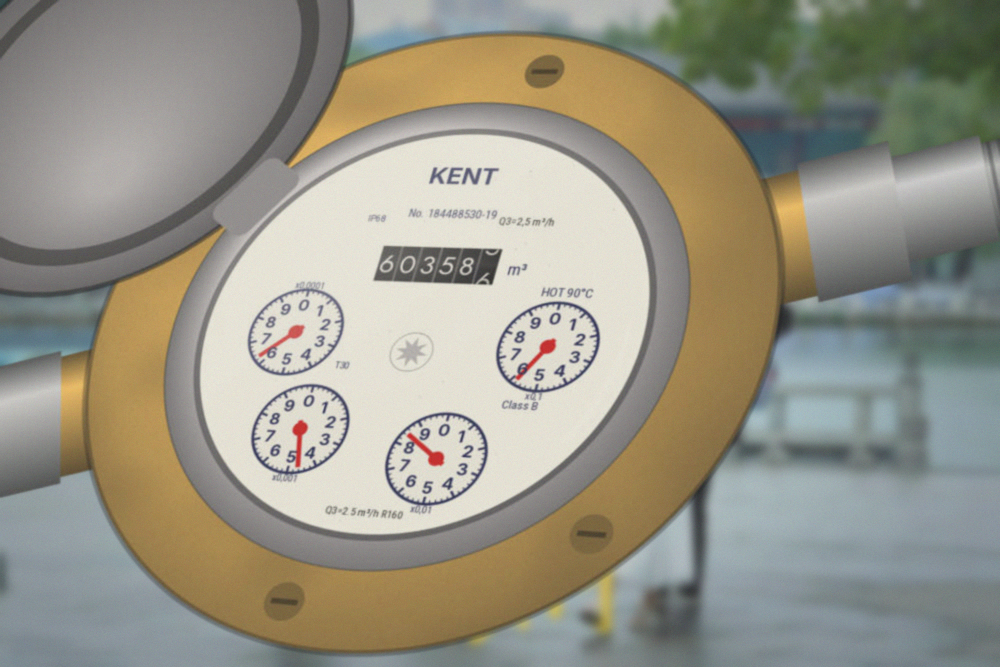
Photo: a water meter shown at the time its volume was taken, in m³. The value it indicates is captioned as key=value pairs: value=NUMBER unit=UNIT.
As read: value=603585.5846 unit=m³
